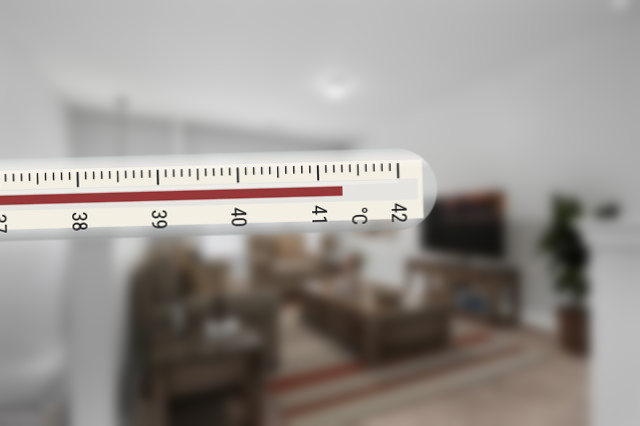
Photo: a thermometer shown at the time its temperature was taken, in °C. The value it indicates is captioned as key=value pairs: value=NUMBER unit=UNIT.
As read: value=41.3 unit=°C
